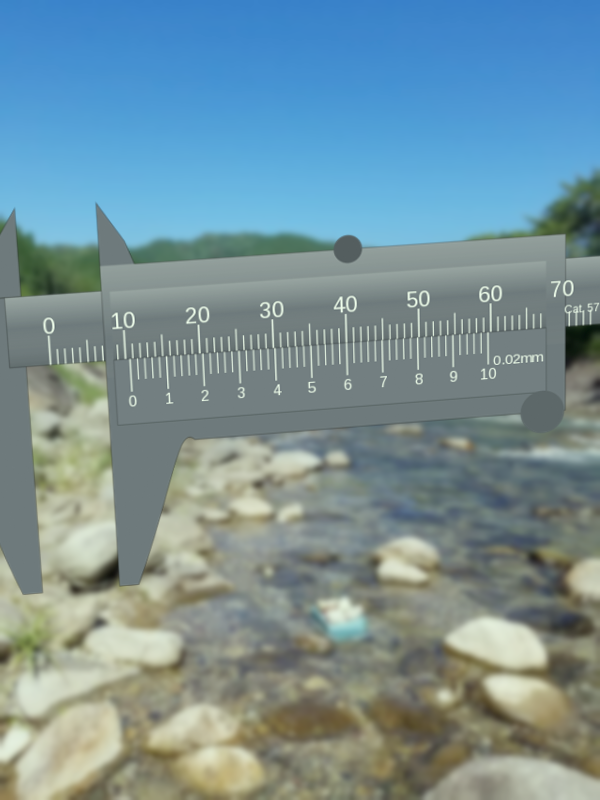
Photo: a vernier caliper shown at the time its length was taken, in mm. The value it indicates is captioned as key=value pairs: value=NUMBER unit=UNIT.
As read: value=10.6 unit=mm
